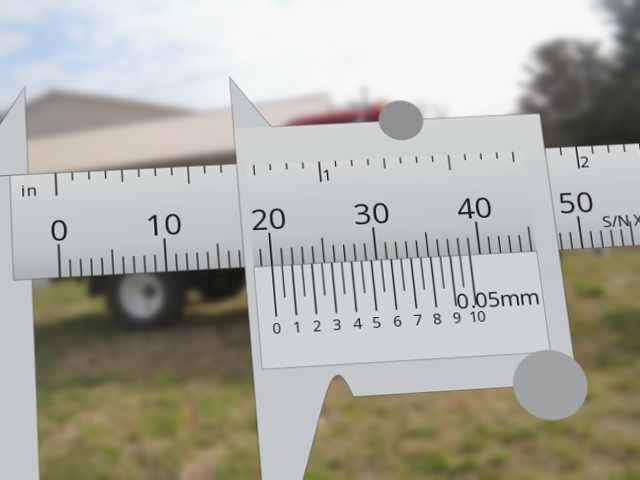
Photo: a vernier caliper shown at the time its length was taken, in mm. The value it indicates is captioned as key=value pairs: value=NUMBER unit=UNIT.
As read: value=20.0 unit=mm
